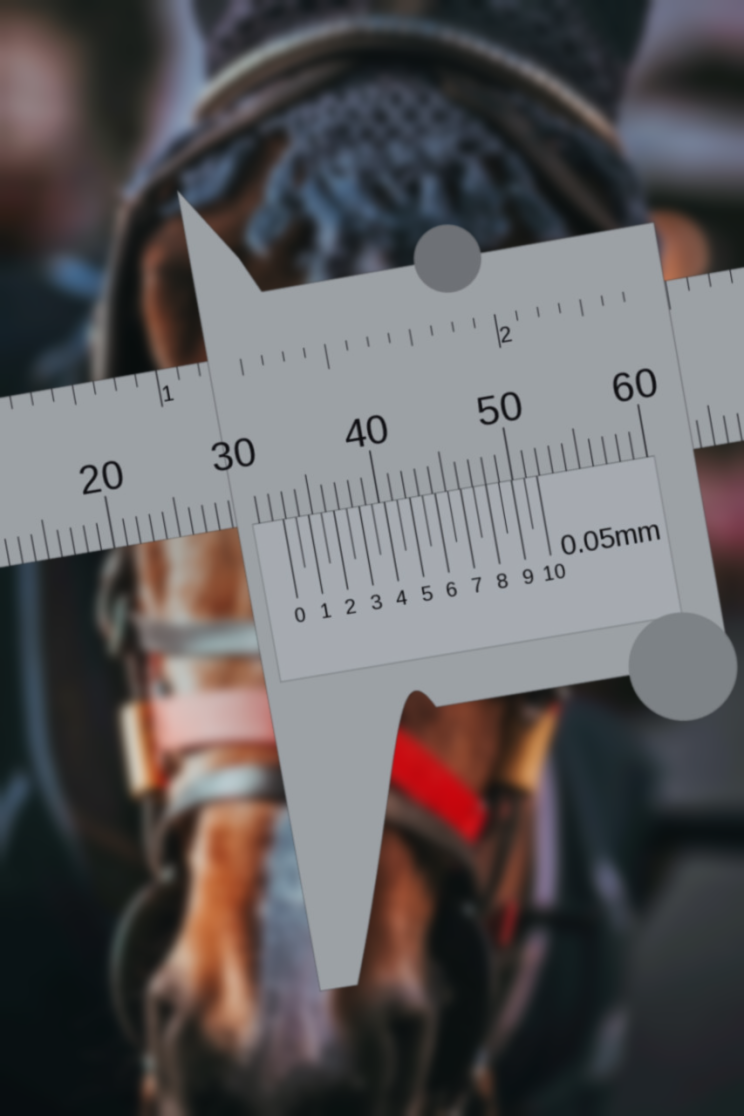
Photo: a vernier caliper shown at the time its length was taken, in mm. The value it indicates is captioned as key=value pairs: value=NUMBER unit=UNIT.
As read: value=32.8 unit=mm
